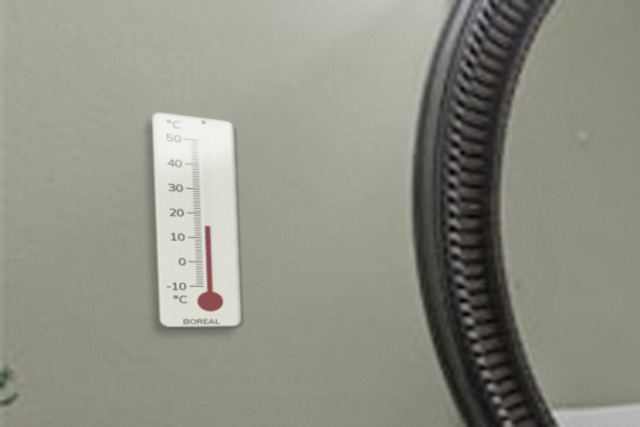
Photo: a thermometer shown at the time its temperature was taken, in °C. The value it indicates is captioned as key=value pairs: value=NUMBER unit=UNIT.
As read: value=15 unit=°C
